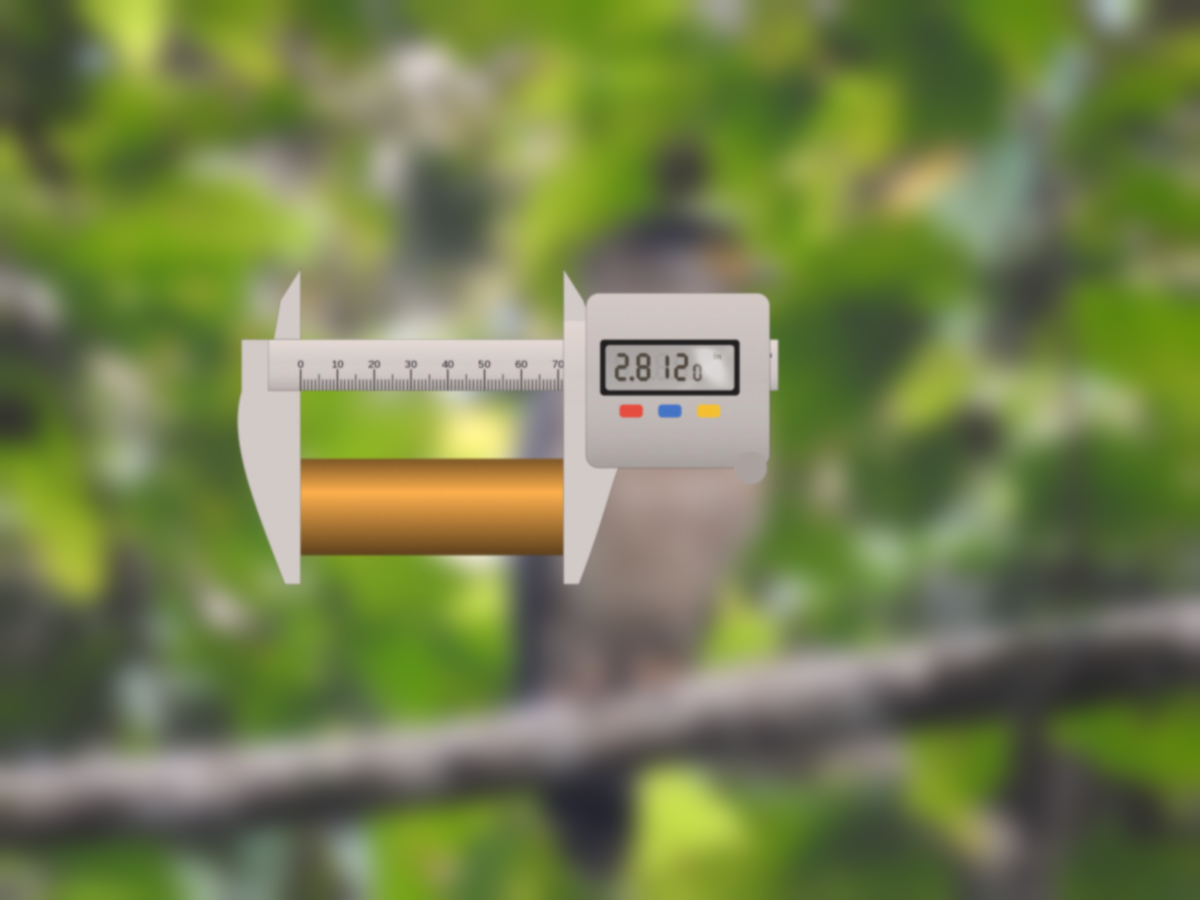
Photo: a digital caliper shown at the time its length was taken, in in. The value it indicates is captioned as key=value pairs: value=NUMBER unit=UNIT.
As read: value=2.8120 unit=in
